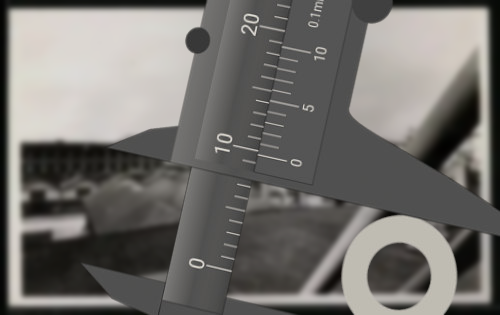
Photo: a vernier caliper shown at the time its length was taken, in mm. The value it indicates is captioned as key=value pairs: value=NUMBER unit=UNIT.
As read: value=9.7 unit=mm
